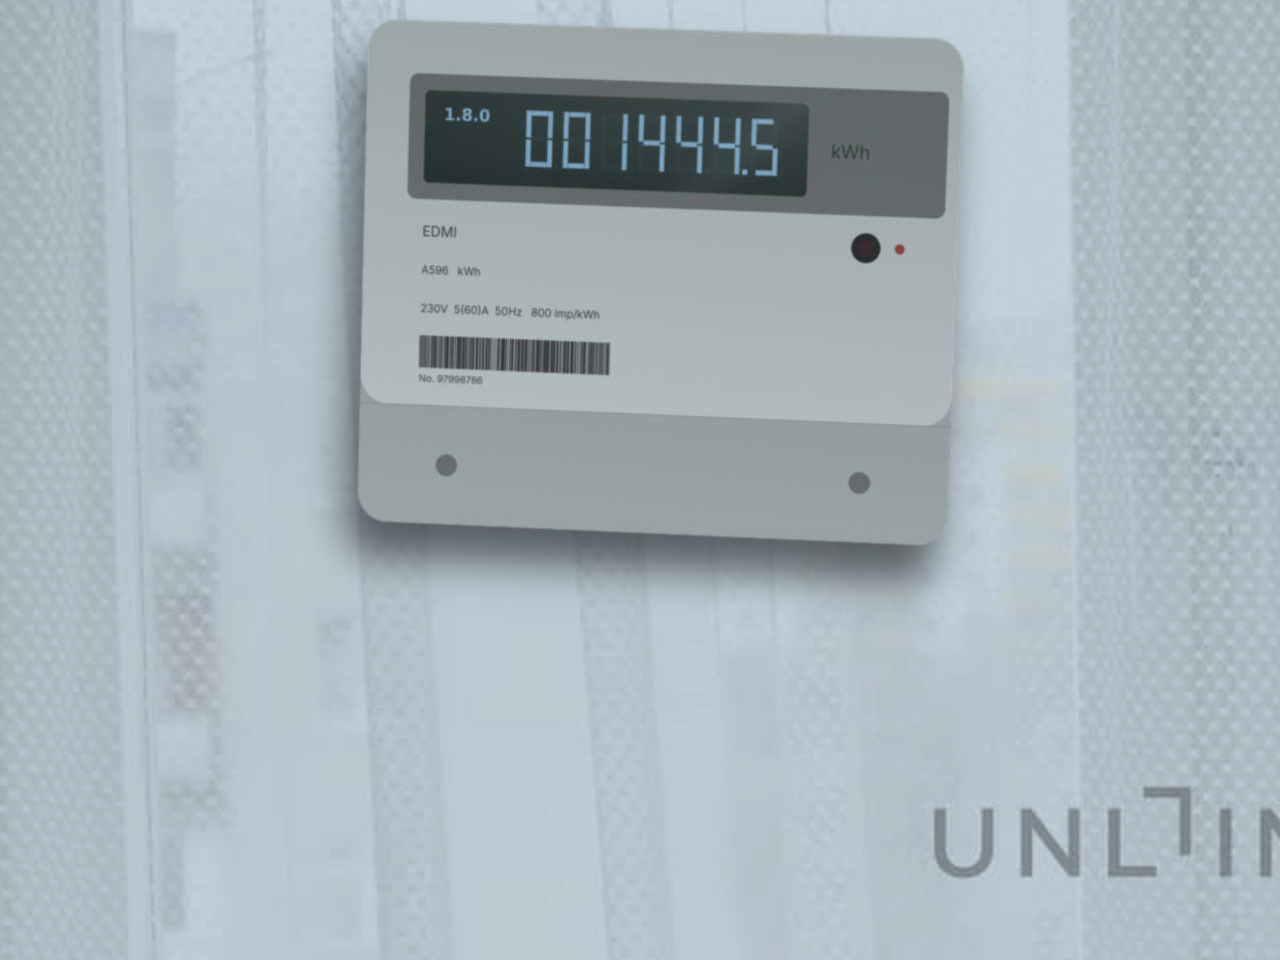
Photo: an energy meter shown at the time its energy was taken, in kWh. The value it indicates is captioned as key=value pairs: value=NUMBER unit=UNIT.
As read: value=1444.5 unit=kWh
